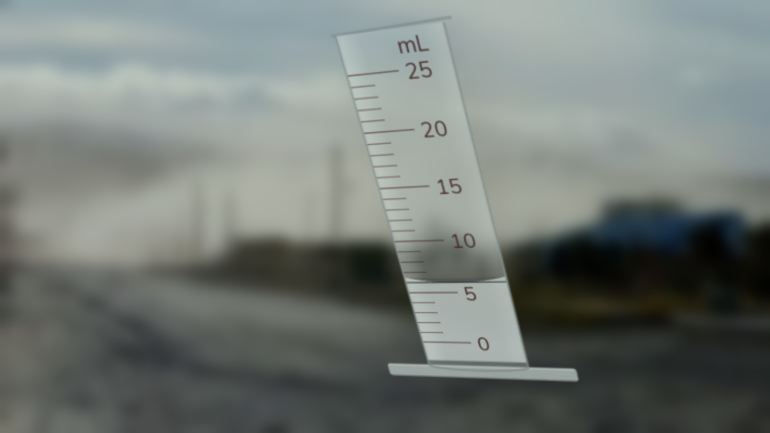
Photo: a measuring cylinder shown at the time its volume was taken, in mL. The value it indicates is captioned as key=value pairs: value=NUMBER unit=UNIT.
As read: value=6 unit=mL
